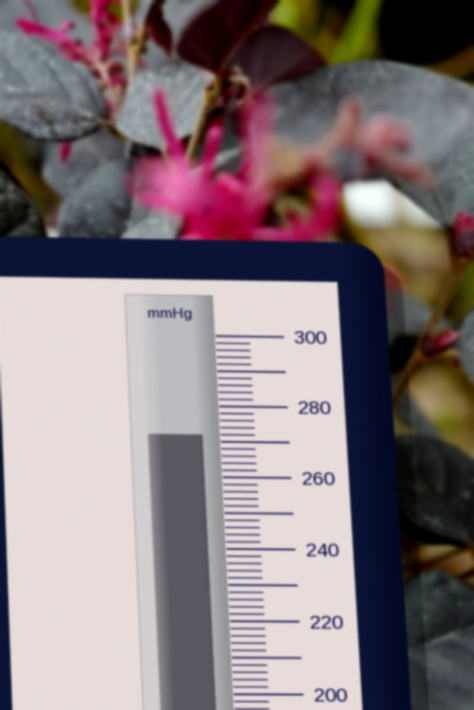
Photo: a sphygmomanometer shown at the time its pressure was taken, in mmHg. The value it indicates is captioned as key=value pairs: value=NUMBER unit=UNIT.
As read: value=272 unit=mmHg
